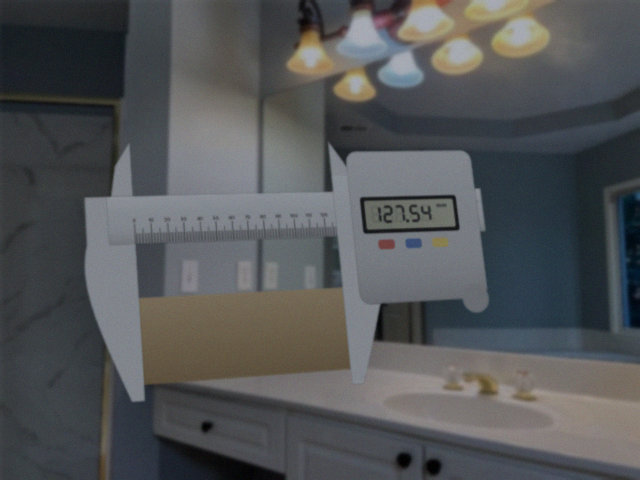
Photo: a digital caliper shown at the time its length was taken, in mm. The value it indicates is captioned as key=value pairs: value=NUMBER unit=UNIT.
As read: value=127.54 unit=mm
